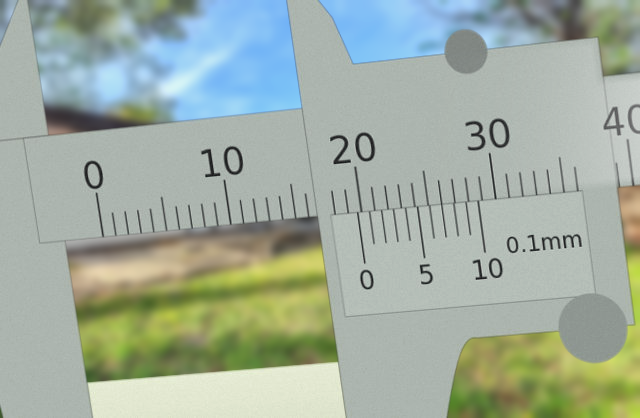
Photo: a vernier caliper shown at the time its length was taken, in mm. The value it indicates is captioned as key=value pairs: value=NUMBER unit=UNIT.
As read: value=19.7 unit=mm
